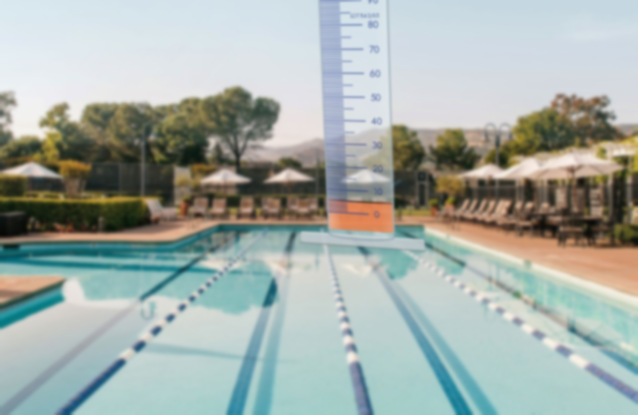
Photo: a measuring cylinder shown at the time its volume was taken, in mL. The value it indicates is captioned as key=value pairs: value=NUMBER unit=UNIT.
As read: value=5 unit=mL
